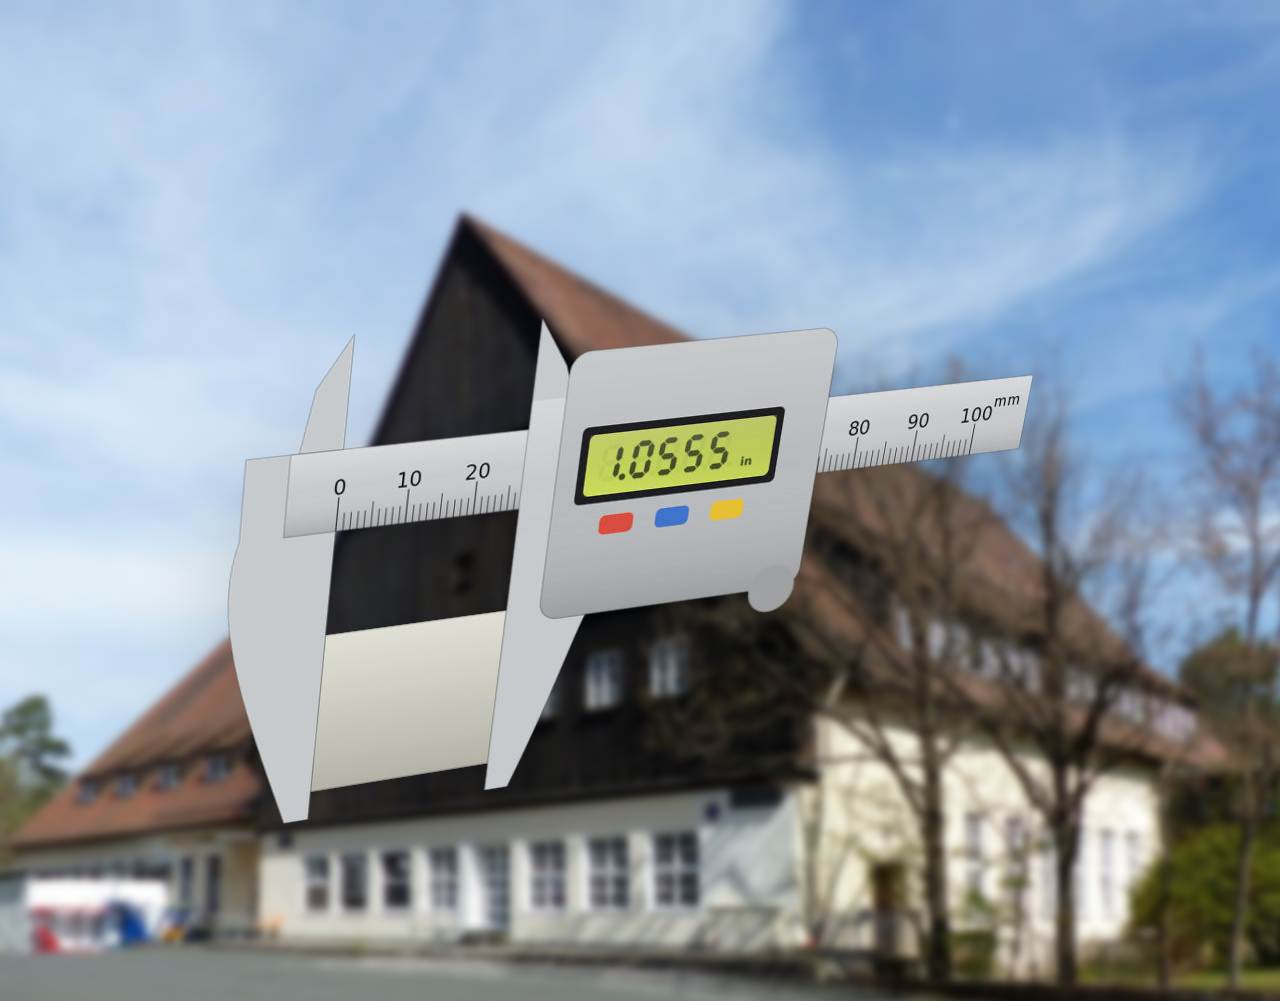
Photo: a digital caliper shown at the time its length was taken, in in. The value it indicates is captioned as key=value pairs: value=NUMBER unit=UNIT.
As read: value=1.0555 unit=in
